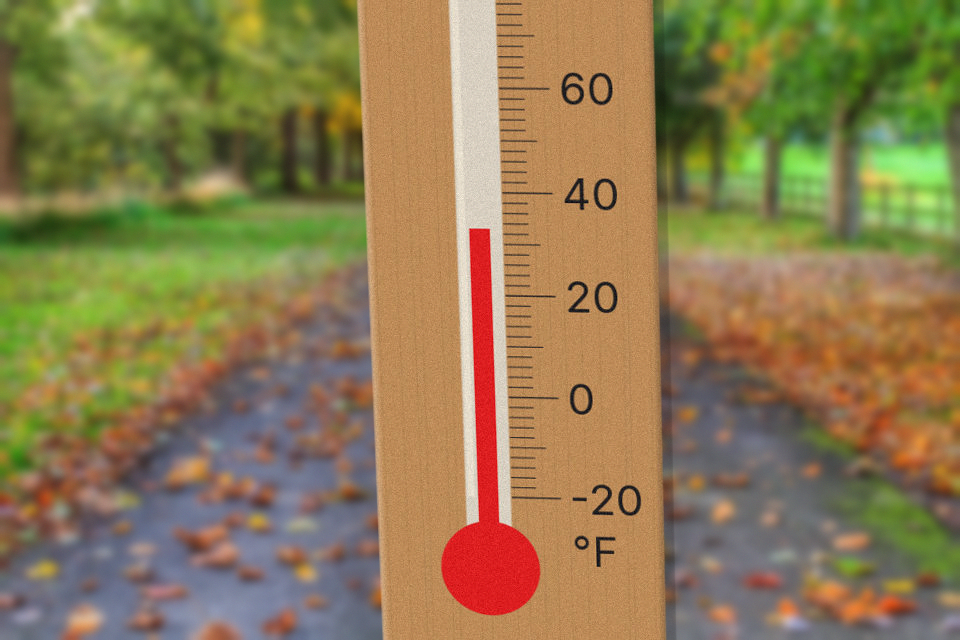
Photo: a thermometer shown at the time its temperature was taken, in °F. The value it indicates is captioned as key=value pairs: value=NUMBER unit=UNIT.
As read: value=33 unit=°F
